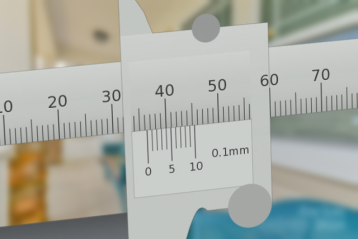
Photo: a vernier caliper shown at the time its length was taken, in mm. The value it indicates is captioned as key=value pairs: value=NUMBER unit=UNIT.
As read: value=36.4 unit=mm
